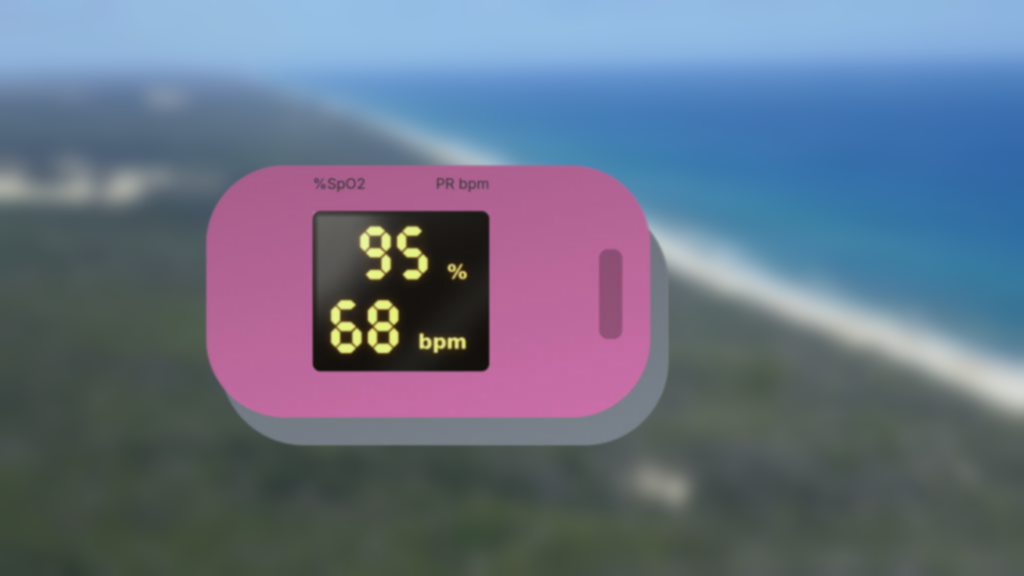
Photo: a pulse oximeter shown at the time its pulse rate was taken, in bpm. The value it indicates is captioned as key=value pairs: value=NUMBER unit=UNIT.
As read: value=68 unit=bpm
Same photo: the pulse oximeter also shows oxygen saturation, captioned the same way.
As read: value=95 unit=%
